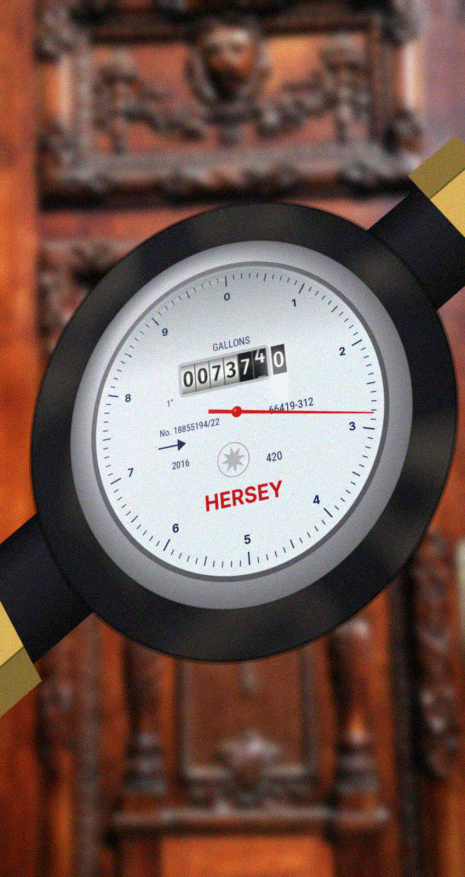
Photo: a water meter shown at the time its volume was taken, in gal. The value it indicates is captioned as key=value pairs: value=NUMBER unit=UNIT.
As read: value=73742.8 unit=gal
